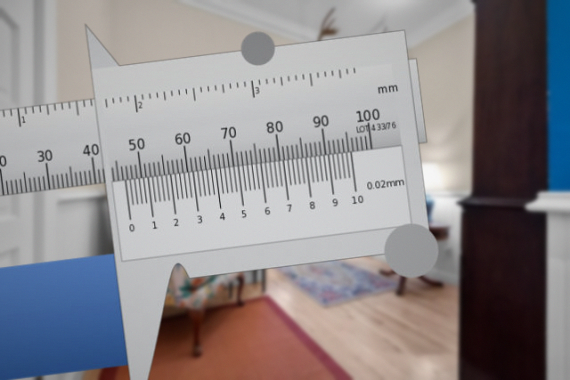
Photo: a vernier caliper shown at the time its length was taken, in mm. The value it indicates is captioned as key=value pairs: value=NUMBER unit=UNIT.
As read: value=46.5 unit=mm
